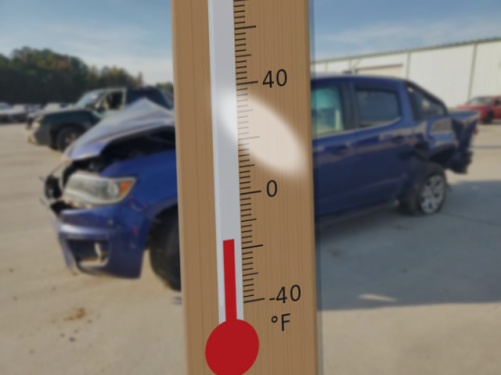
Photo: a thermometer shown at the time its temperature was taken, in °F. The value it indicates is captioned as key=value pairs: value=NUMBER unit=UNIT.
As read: value=-16 unit=°F
